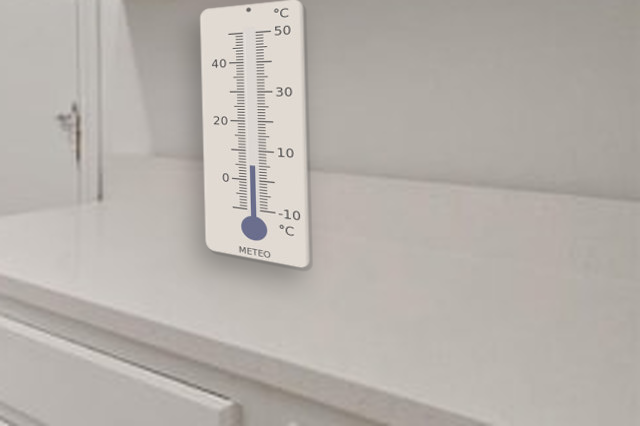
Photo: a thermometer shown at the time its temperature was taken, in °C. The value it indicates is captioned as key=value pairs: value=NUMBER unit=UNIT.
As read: value=5 unit=°C
